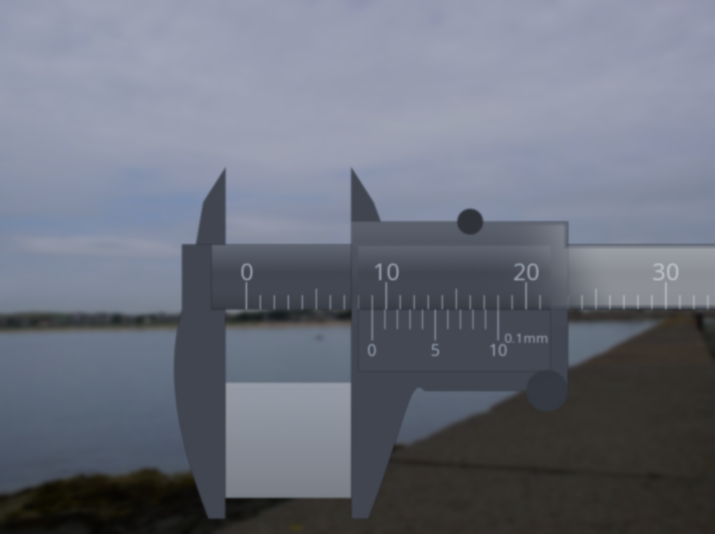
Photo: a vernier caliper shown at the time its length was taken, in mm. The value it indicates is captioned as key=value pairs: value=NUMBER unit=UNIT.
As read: value=9.0 unit=mm
